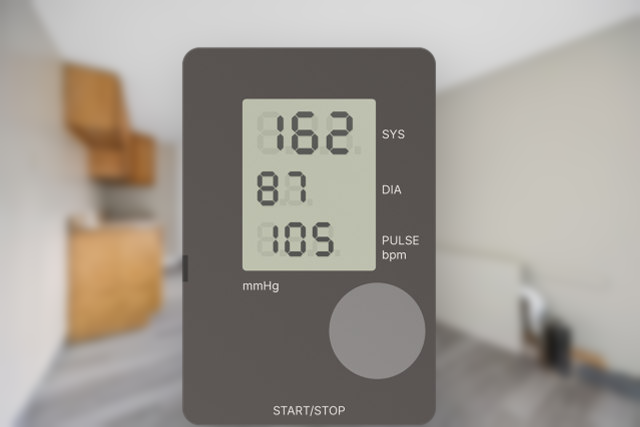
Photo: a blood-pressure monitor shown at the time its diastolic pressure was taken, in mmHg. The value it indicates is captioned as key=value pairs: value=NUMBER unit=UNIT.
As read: value=87 unit=mmHg
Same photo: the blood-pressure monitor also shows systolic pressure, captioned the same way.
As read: value=162 unit=mmHg
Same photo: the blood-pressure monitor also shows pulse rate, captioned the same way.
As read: value=105 unit=bpm
